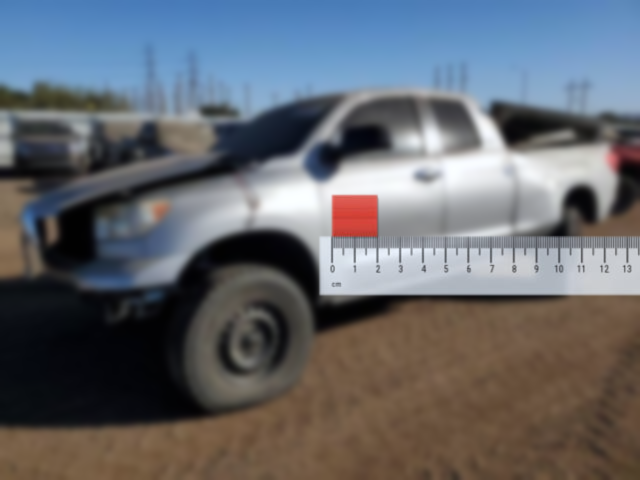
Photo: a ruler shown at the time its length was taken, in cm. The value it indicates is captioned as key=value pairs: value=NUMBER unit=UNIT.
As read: value=2 unit=cm
